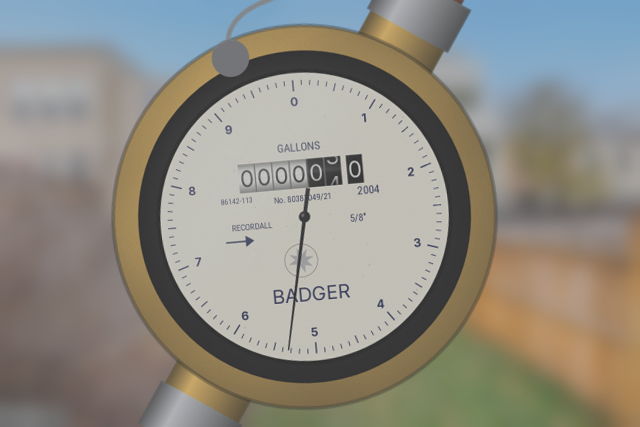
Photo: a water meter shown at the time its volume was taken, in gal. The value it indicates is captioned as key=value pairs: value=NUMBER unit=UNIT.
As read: value=35.3 unit=gal
